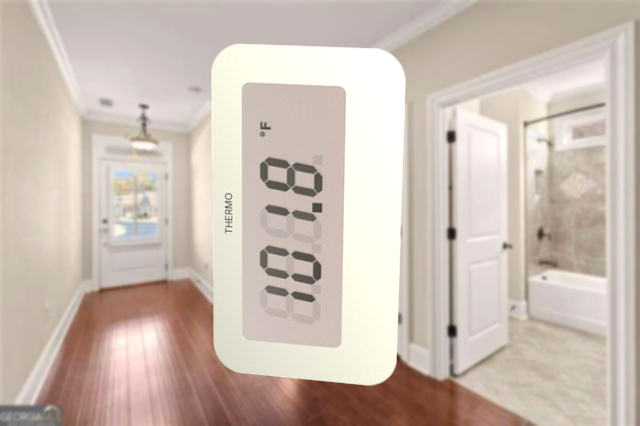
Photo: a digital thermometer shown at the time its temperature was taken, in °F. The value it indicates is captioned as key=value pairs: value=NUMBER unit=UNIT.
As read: value=101.8 unit=°F
